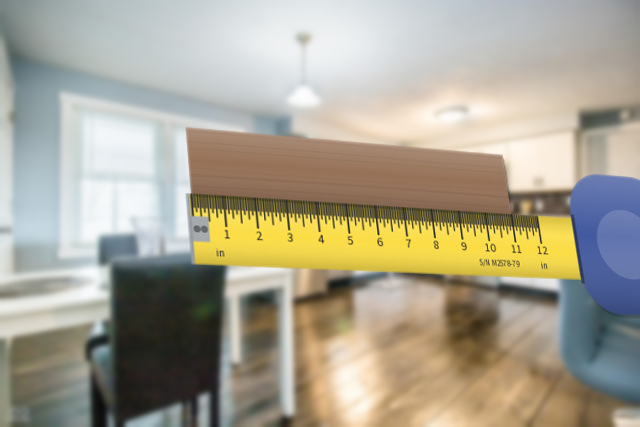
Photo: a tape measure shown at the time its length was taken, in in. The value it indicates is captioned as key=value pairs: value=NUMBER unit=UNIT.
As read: value=11 unit=in
